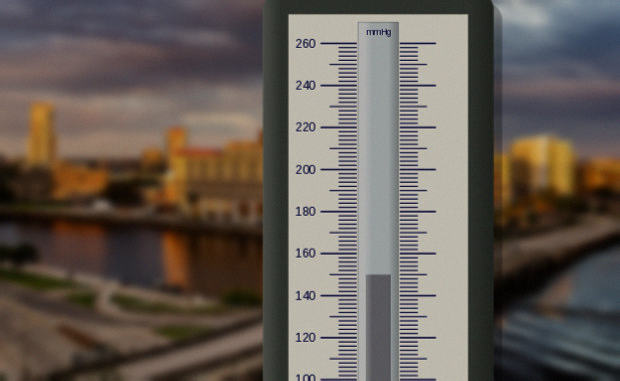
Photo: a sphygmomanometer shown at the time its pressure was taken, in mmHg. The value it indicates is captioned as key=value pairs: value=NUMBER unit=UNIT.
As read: value=150 unit=mmHg
